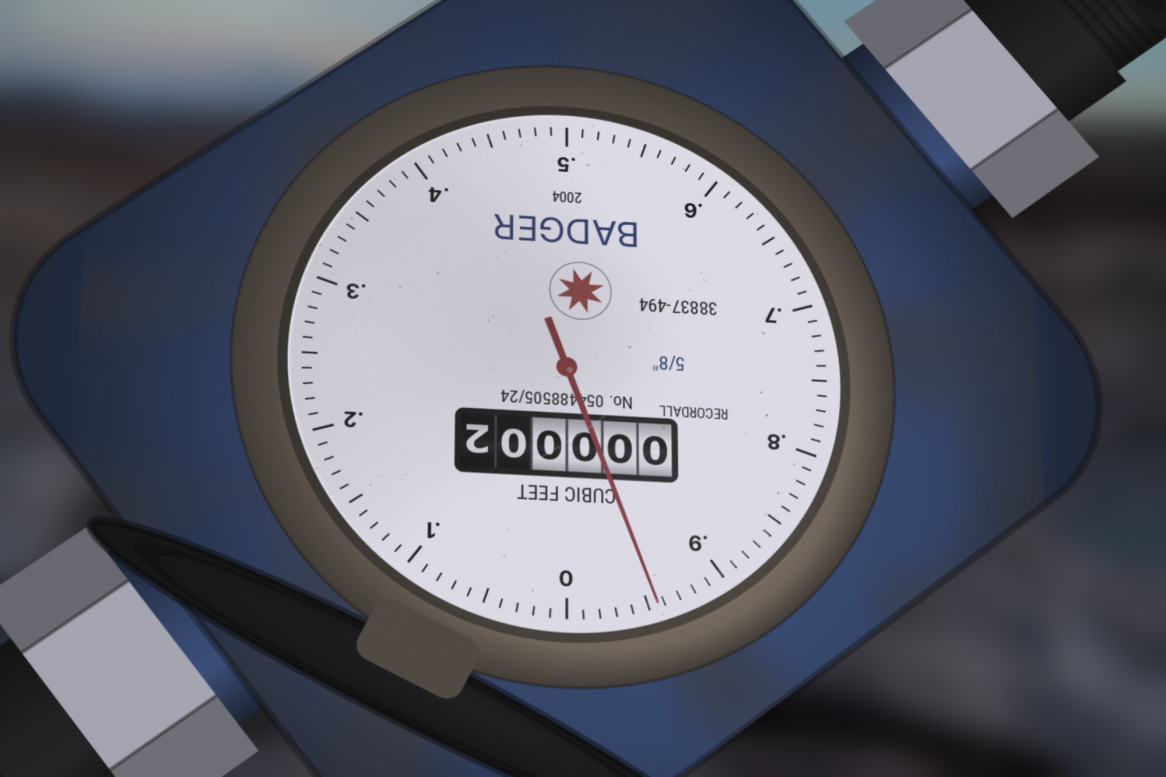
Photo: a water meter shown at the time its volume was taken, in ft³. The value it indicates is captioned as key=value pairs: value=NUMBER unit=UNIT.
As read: value=1.94 unit=ft³
